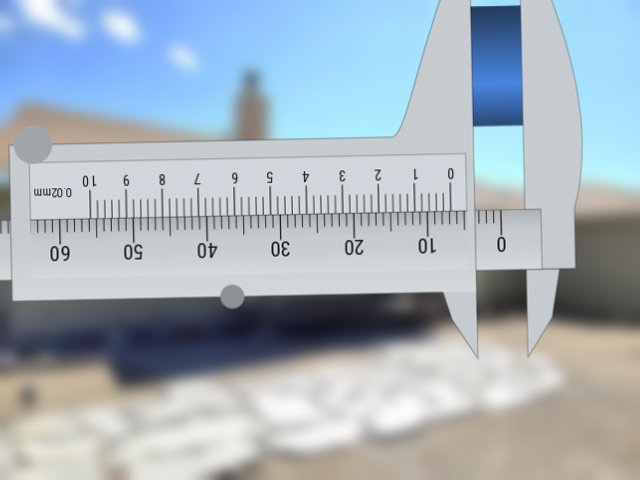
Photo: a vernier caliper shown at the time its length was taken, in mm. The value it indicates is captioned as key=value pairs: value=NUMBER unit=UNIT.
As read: value=6.8 unit=mm
